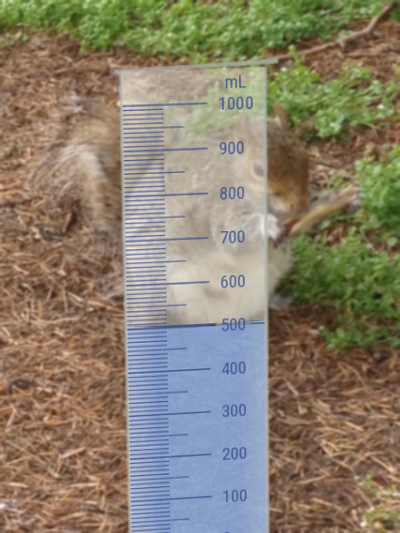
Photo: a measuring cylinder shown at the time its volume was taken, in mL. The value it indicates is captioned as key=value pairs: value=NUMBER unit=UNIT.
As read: value=500 unit=mL
